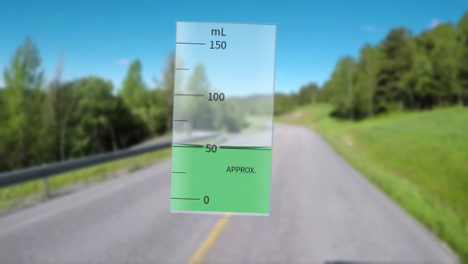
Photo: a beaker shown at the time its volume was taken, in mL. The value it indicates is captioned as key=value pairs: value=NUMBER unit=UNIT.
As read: value=50 unit=mL
